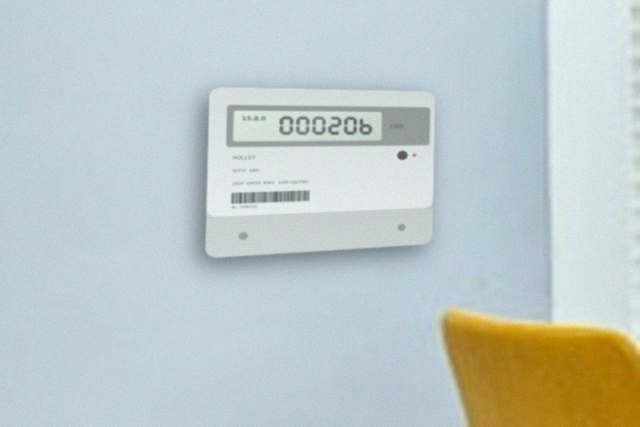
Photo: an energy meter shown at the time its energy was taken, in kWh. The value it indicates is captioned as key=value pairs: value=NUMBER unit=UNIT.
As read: value=206 unit=kWh
